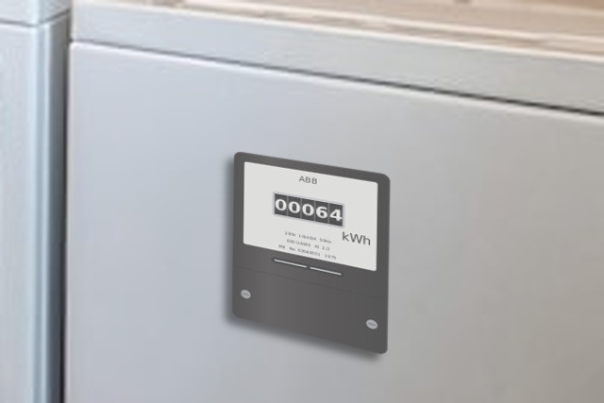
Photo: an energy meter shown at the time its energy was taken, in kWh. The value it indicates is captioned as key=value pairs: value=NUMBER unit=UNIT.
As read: value=64 unit=kWh
